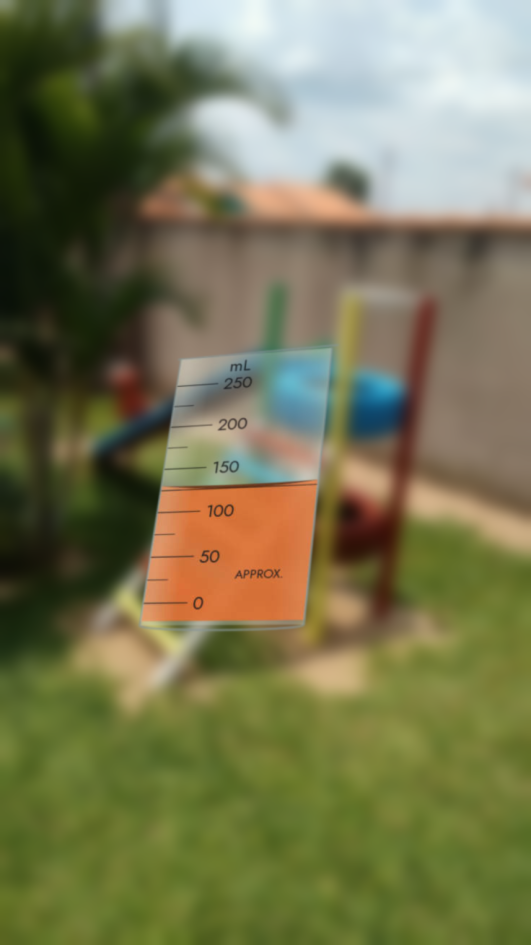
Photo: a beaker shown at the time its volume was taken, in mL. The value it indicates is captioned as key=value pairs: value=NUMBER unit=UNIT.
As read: value=125 unit=mL
